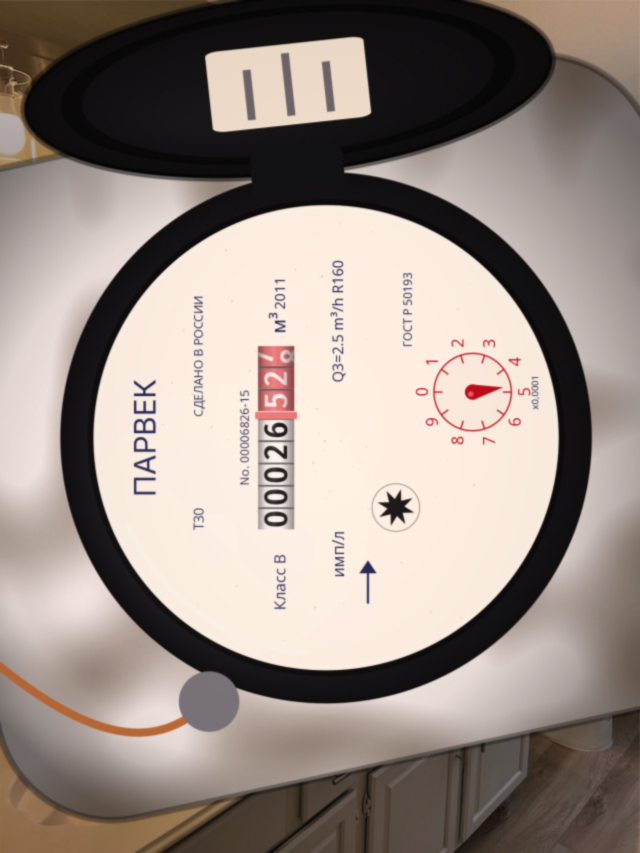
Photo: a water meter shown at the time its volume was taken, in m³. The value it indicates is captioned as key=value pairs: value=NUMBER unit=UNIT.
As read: value=26.5274 unit=m³
